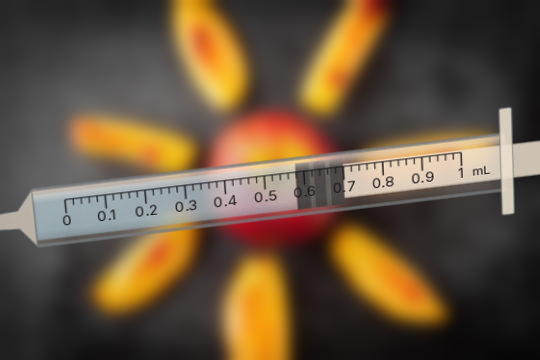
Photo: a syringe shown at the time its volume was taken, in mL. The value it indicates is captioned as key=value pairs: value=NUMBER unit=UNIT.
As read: value=0.58 unit=mL
